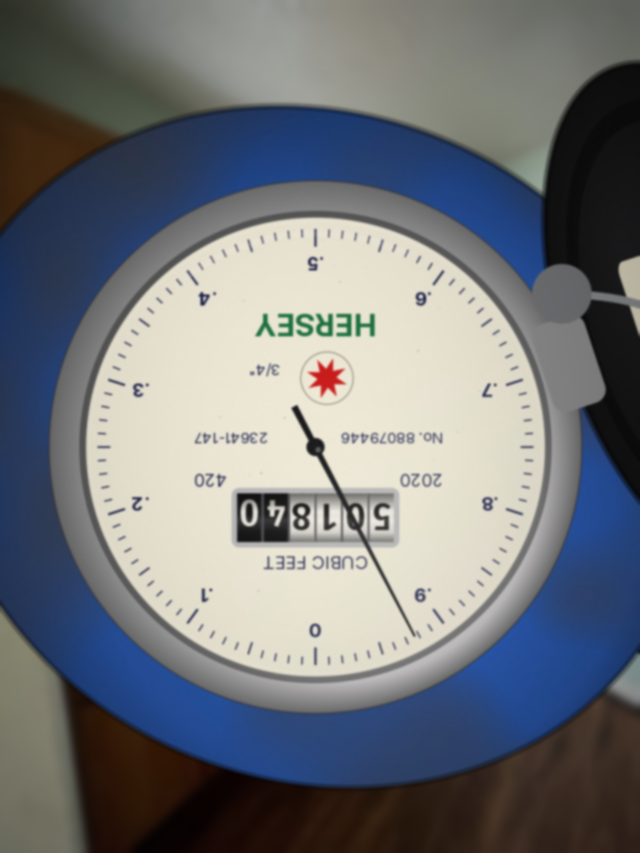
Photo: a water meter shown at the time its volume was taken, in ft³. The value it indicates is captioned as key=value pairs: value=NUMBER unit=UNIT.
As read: value=501839.92 unit=ft³
